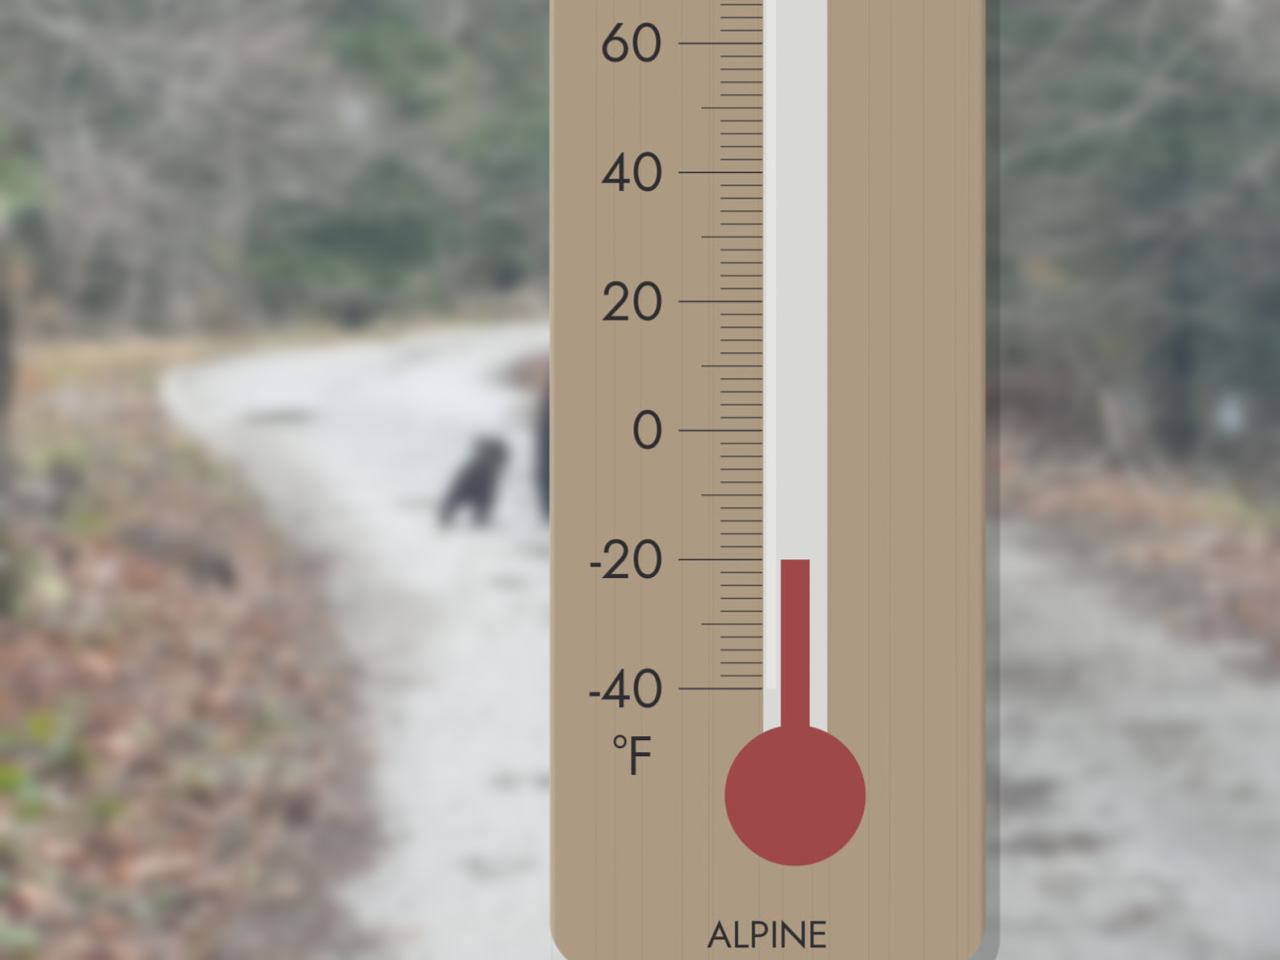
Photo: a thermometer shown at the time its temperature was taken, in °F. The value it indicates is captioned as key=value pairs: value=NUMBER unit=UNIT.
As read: value=-20 unit=°F
